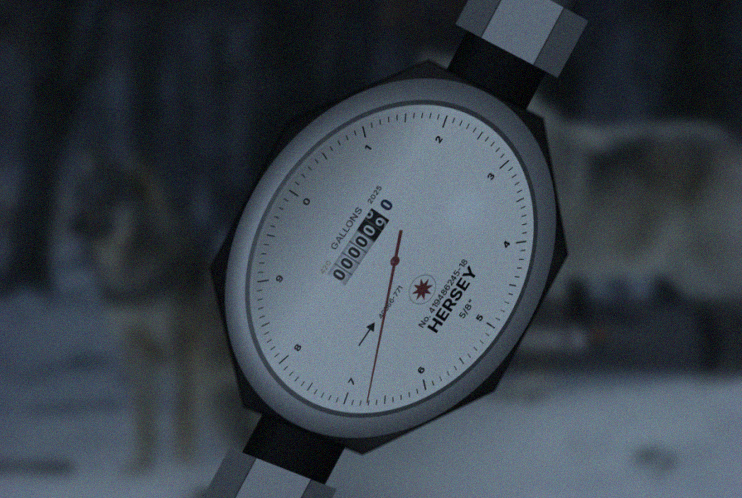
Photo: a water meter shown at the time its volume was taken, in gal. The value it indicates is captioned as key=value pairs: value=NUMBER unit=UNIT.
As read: value=86.7 unit=gal
